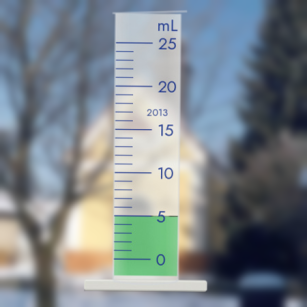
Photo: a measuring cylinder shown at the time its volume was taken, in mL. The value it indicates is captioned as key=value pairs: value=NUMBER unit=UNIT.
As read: value=5 unit=mL
